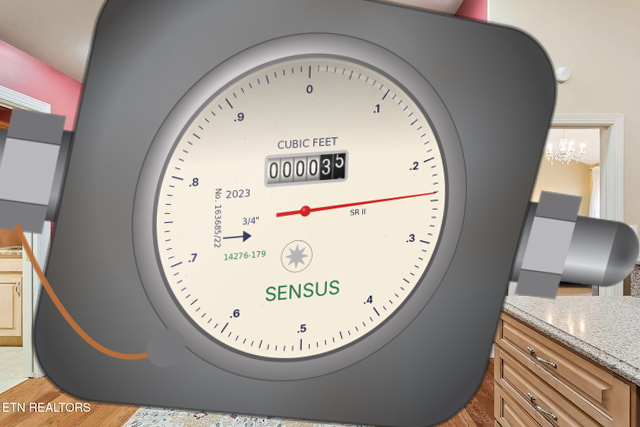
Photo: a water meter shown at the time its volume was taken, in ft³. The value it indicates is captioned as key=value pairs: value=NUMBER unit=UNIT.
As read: value=35.24 unit=ft³
